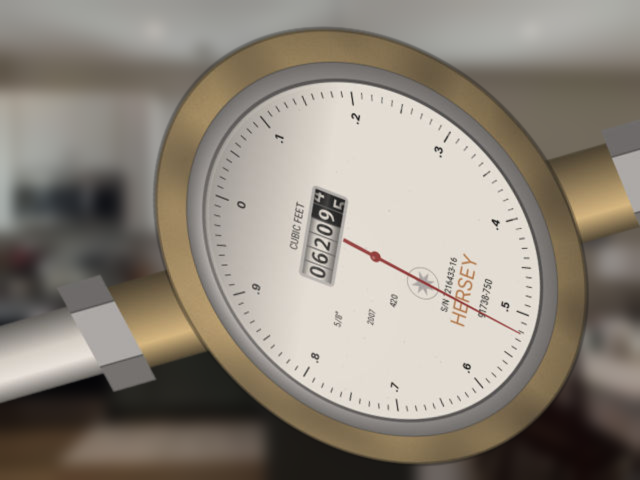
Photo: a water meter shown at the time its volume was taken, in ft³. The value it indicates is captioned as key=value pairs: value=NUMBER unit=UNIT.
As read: value=62094.52 unit=ft³
